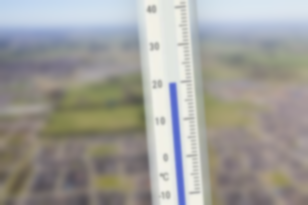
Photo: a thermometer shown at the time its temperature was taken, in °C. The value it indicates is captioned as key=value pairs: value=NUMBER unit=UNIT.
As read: value=20 unit=°C
